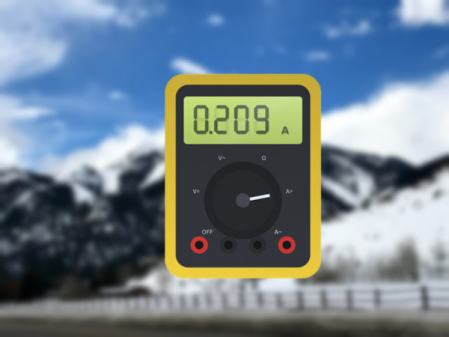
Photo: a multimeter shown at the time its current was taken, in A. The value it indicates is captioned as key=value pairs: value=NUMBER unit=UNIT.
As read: value=0.209 unit=A
